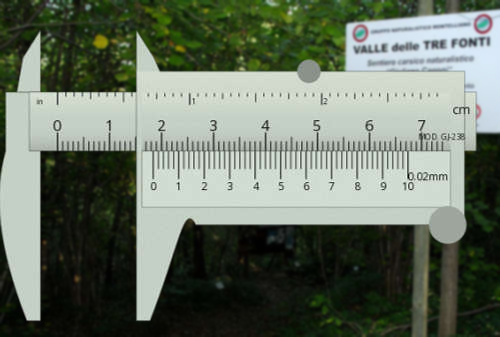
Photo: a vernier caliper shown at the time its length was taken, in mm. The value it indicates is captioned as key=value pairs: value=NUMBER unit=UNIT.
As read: value=18.4 unit=mm
